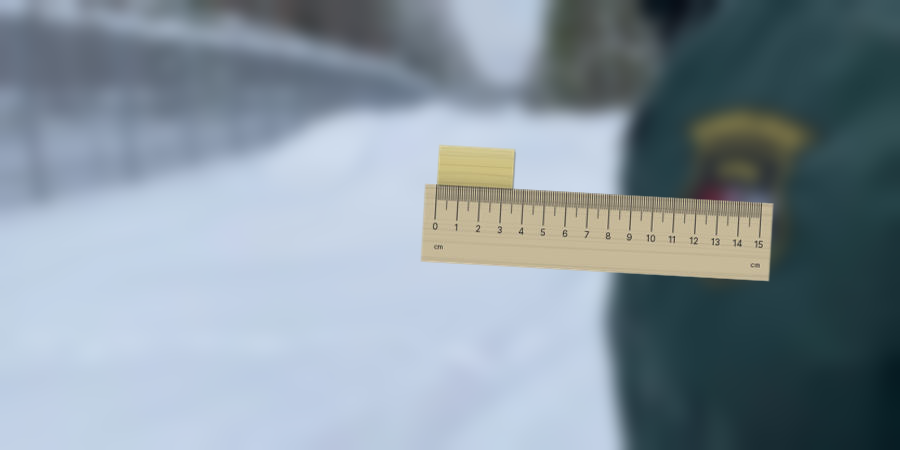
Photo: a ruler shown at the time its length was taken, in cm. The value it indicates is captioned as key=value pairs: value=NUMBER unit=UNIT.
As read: value=3.5 unit=cm
